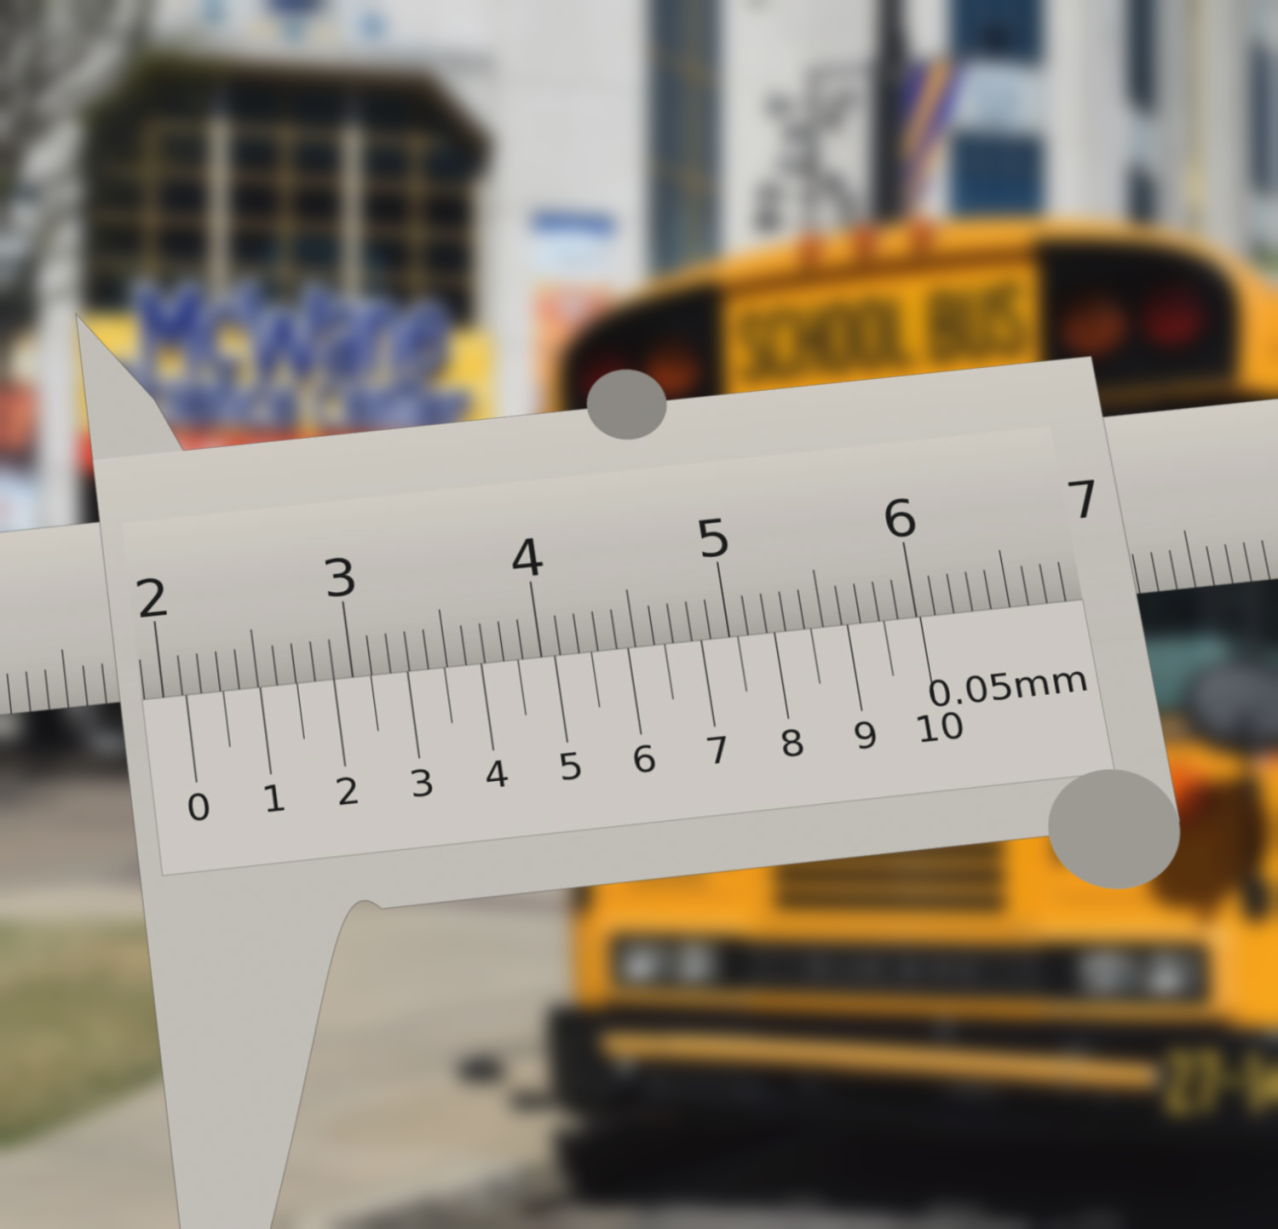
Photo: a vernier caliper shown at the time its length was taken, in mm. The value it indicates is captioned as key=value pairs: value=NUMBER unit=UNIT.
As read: value=21.2 unit=mm
